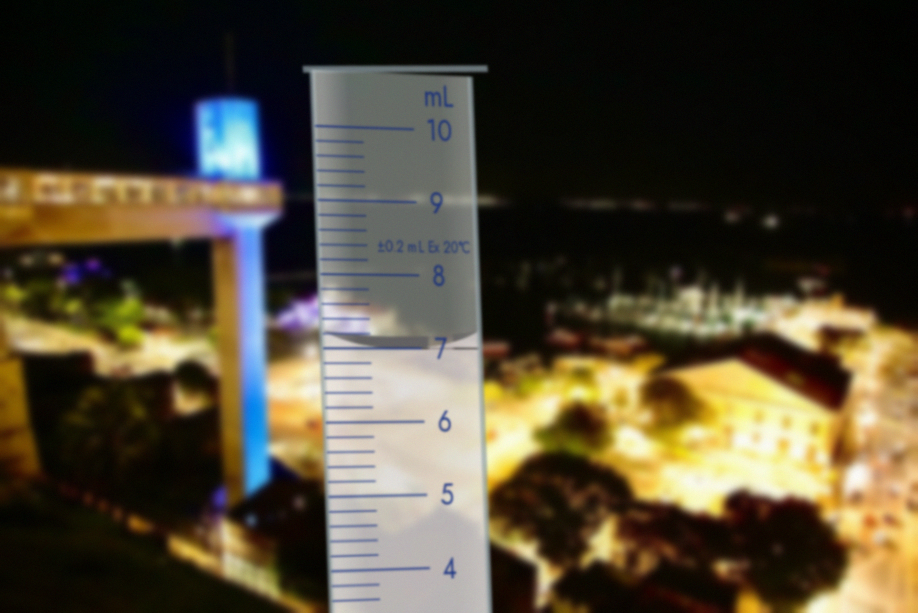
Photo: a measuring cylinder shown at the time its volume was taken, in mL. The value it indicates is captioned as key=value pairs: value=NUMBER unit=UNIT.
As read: value=7 unit=mL
